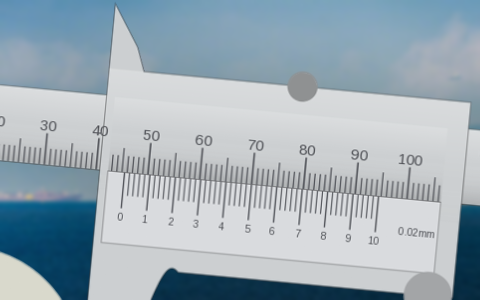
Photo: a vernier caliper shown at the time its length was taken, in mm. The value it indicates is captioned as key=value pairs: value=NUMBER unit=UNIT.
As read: value=45.5 unit=mm
